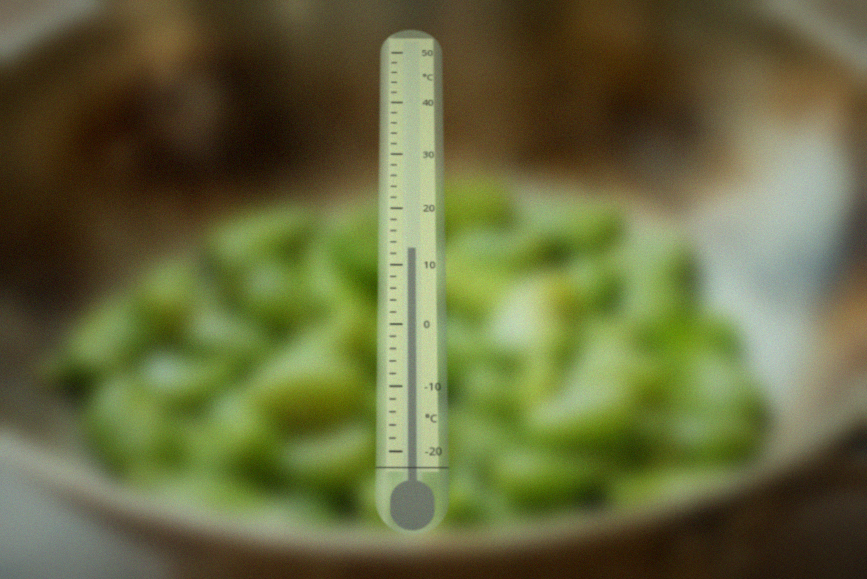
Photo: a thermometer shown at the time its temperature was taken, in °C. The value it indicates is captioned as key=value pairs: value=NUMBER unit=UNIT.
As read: value=13 unit=°C
